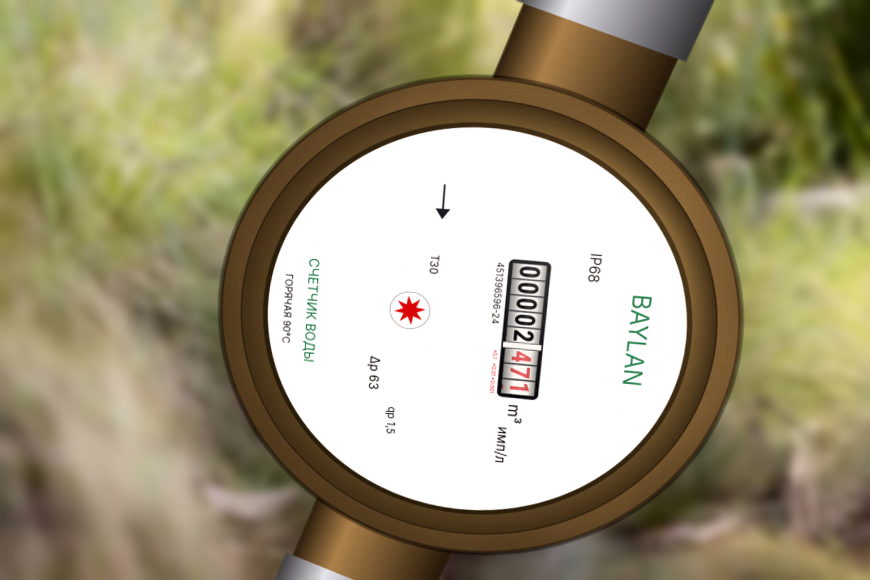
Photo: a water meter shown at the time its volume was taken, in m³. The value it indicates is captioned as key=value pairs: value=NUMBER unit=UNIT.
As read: value=2.471 unit=m³
